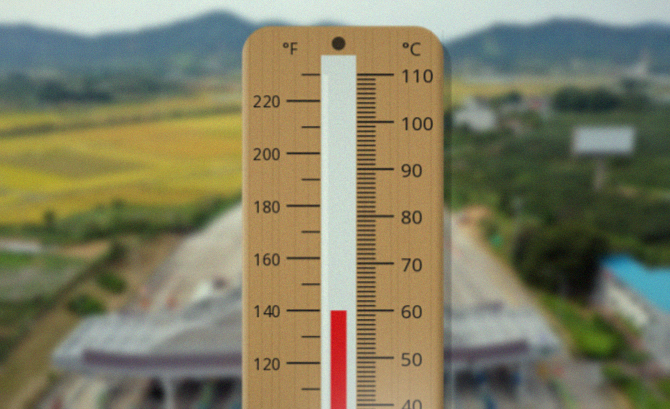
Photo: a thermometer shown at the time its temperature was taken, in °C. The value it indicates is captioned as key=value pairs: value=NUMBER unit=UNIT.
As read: value=60 unit=°C
